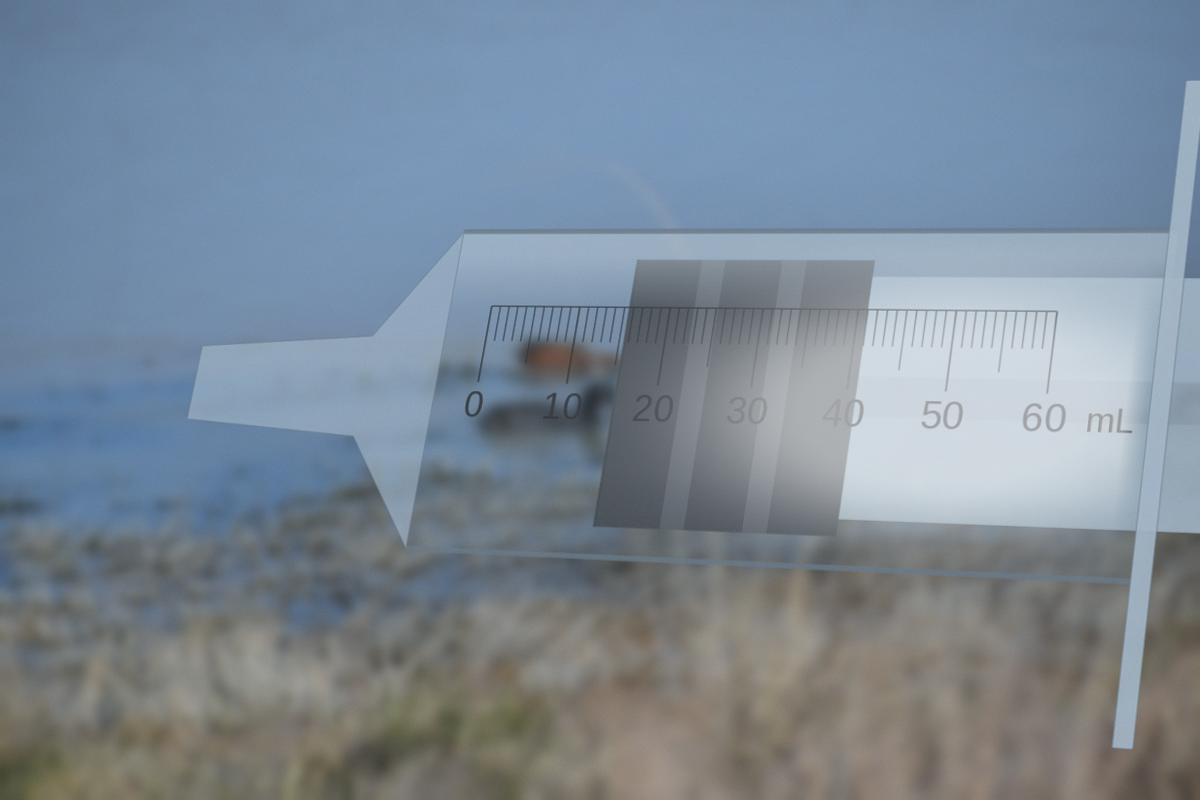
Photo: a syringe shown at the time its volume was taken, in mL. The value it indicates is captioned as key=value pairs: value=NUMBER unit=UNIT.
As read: value=15.5 unit=mL
